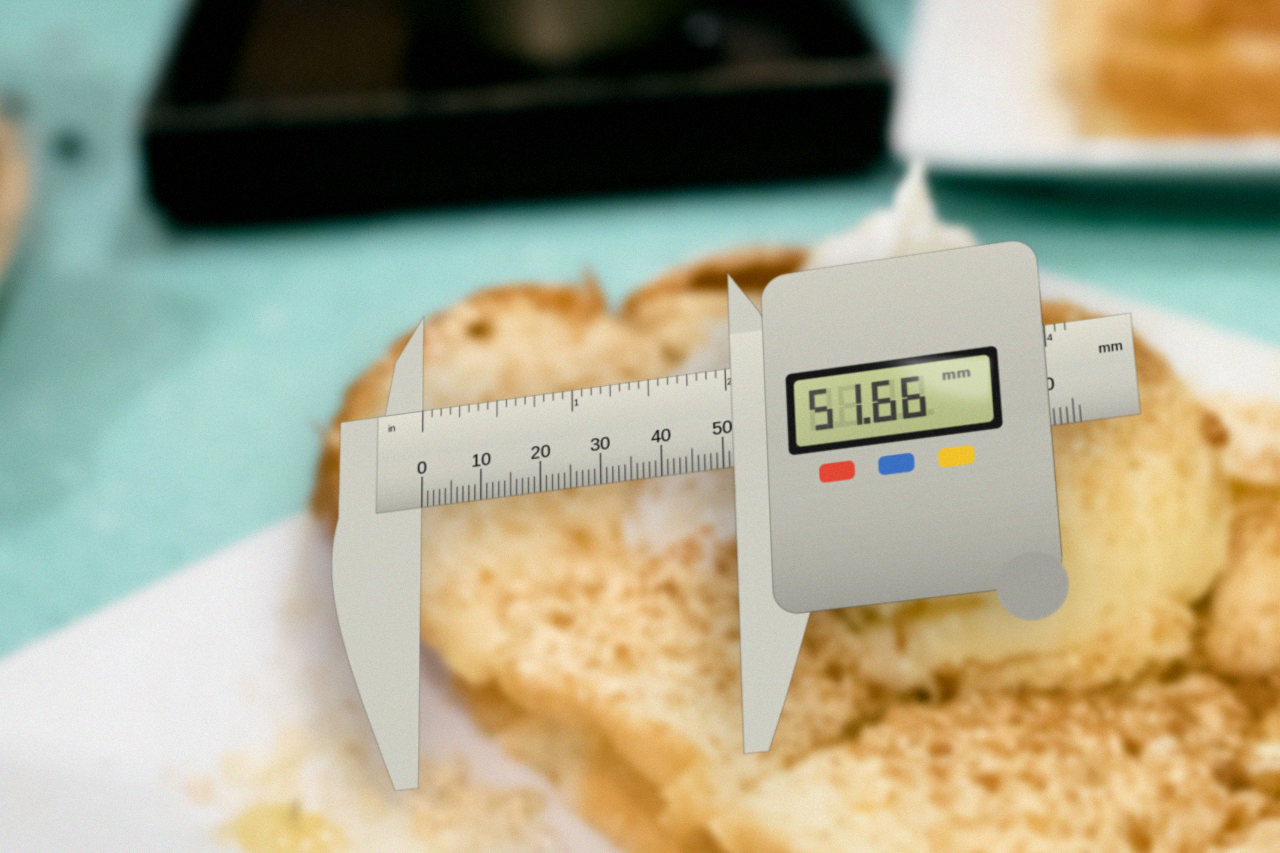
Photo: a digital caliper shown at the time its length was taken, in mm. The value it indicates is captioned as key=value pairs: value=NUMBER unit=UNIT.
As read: value=51.66 unit=mm
